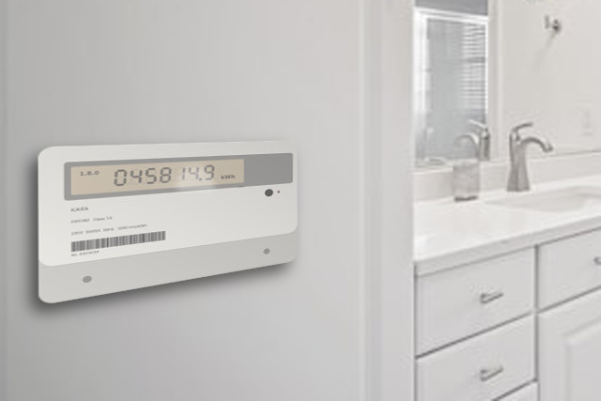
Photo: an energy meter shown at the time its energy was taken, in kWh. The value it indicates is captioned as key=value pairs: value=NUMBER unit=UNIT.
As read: value=45814.9 unit=kWh
